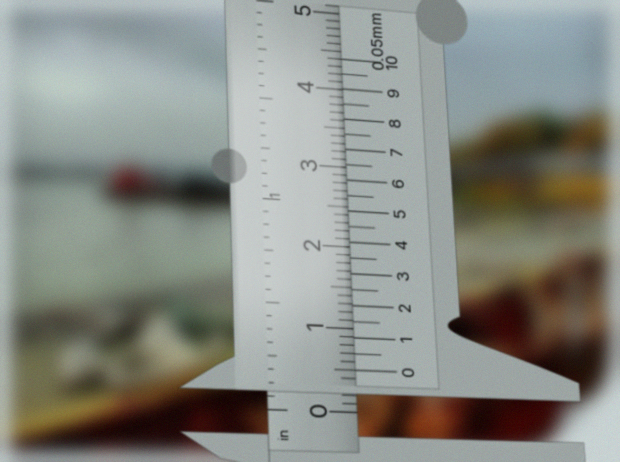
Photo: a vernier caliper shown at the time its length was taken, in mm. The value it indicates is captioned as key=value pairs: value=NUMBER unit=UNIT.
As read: value=5.0 unit=mm
